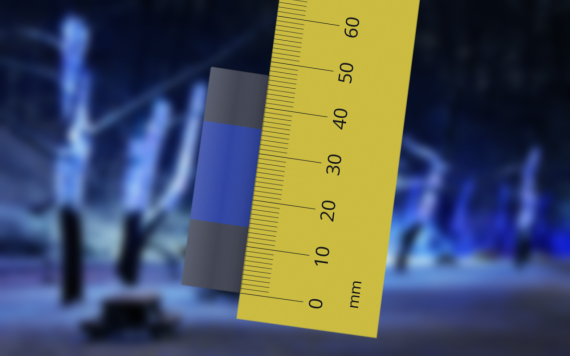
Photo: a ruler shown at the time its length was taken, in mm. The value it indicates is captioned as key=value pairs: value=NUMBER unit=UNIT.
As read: value=47 unit=mm
